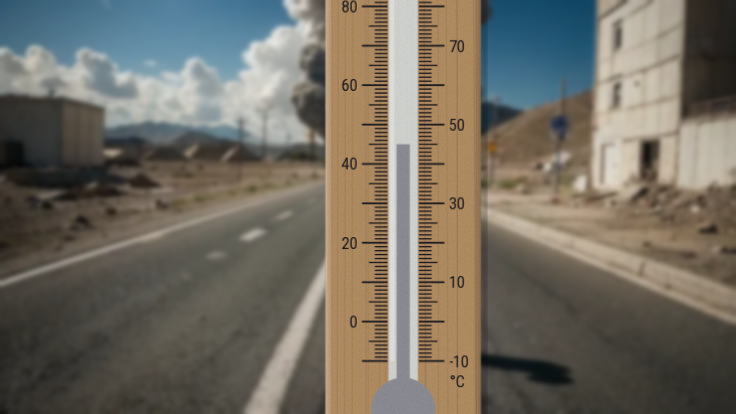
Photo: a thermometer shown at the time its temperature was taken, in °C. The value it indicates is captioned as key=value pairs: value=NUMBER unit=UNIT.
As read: value=45 unit=°C
